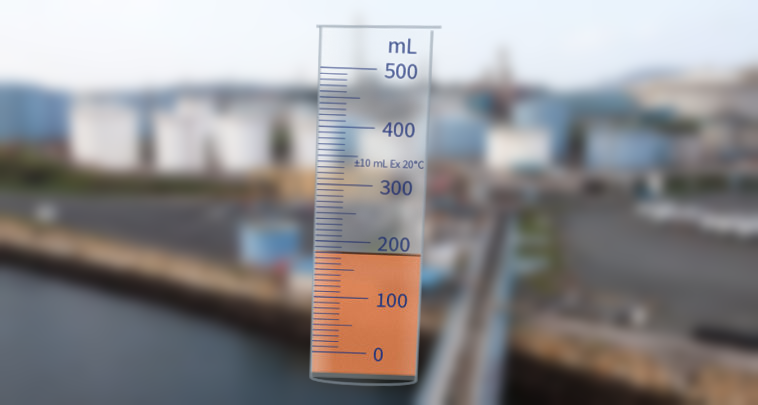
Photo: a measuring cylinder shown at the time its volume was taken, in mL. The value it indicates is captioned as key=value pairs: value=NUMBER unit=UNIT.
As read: value=180 unit=mL
